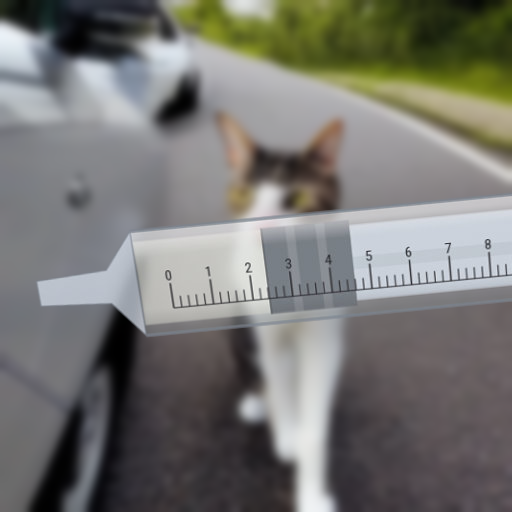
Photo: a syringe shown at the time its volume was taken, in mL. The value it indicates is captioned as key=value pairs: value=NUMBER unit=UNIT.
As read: value=2.4 unit=mL
